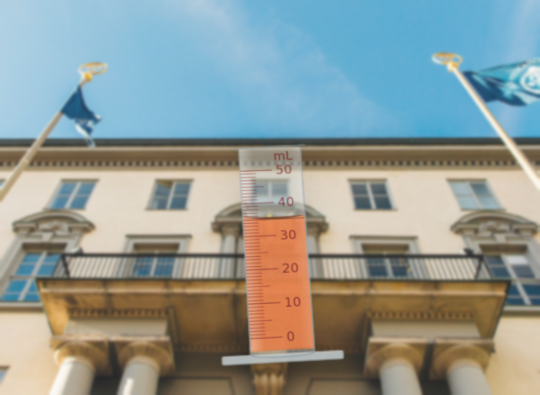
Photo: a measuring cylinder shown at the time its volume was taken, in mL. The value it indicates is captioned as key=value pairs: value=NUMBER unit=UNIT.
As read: value=35 unit=mL
